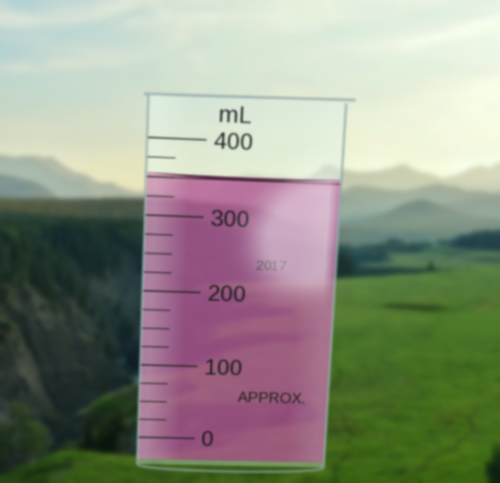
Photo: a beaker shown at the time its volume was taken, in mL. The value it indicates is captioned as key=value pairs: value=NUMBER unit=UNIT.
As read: value=350 unit=mL
